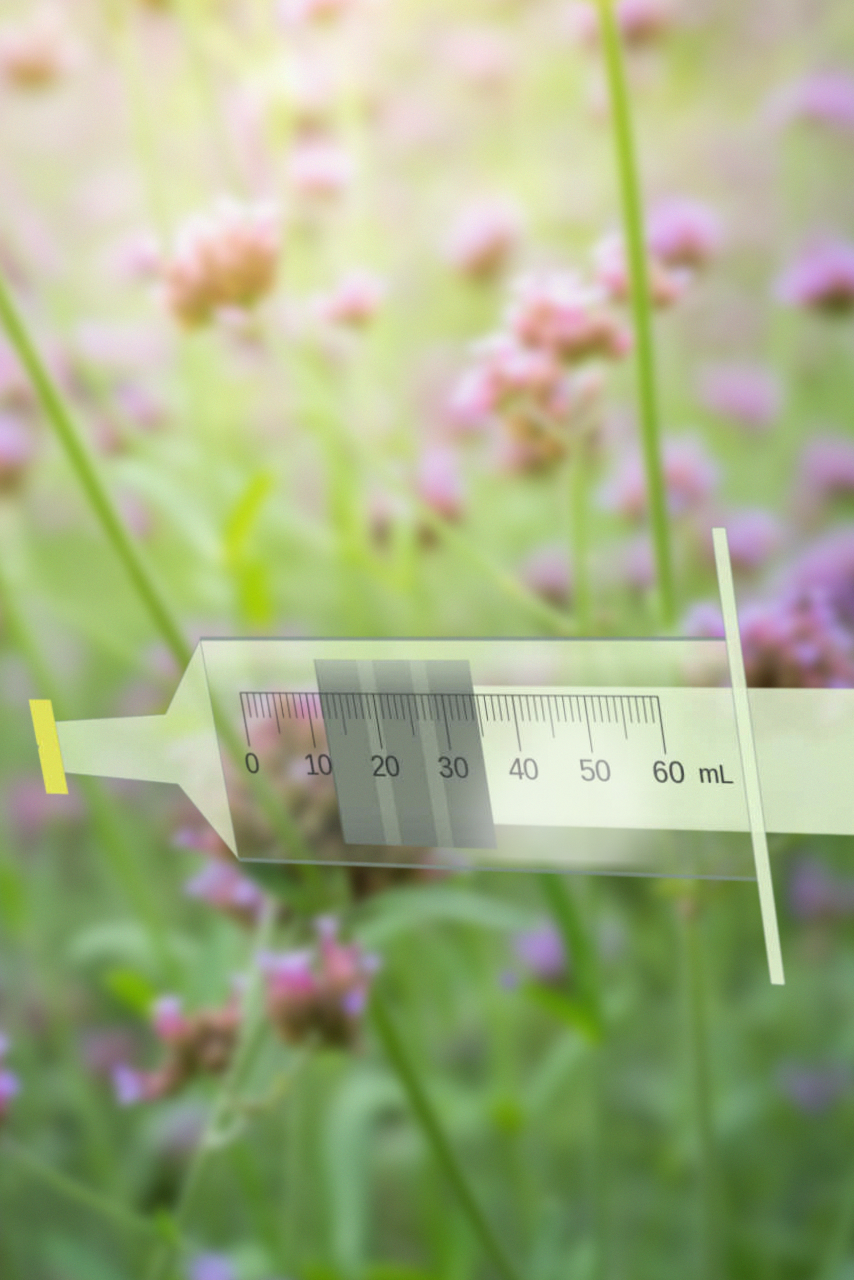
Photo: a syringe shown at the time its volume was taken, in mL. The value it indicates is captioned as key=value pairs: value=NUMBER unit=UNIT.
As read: value=12 unit=mL
